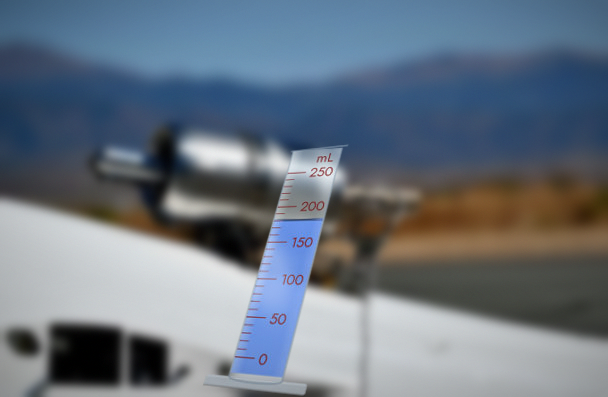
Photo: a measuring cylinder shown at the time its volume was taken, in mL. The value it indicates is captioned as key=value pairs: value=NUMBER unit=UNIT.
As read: value=180 unit=mL
